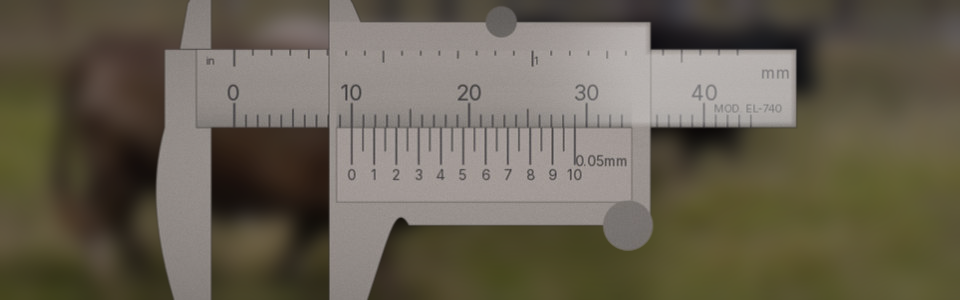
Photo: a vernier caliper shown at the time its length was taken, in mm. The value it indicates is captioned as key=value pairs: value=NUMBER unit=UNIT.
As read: value=10.0 unit=mm
